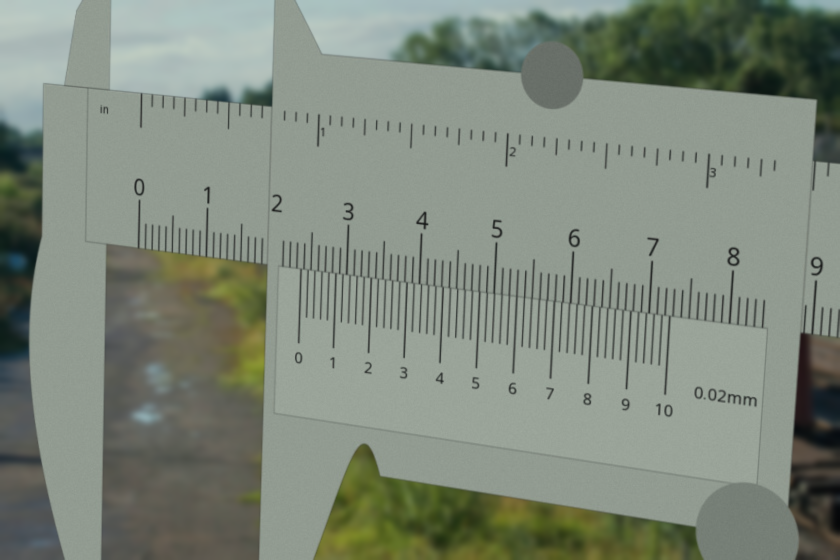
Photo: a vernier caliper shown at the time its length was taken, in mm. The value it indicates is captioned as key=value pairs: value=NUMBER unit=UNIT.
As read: value=23.6 unit=mm
